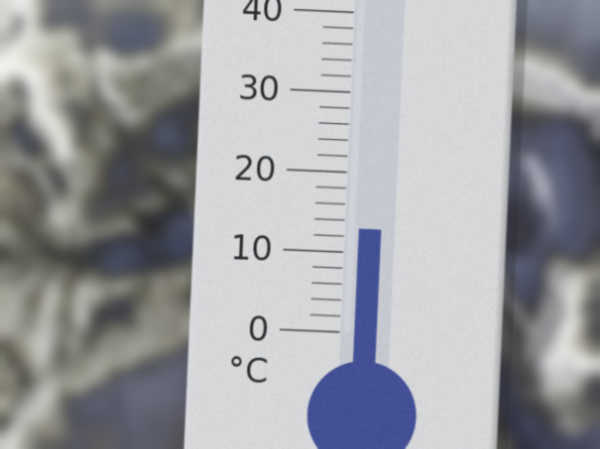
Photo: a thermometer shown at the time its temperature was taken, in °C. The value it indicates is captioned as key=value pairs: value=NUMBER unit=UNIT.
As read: value=13 unit=°C
